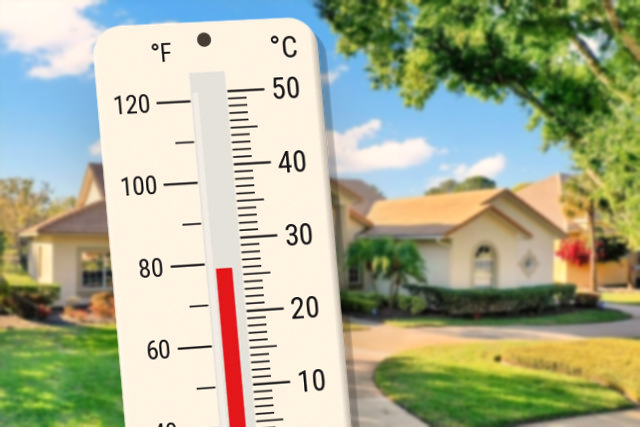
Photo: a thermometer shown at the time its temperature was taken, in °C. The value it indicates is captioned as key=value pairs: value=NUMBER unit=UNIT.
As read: value=26 unit=°C
